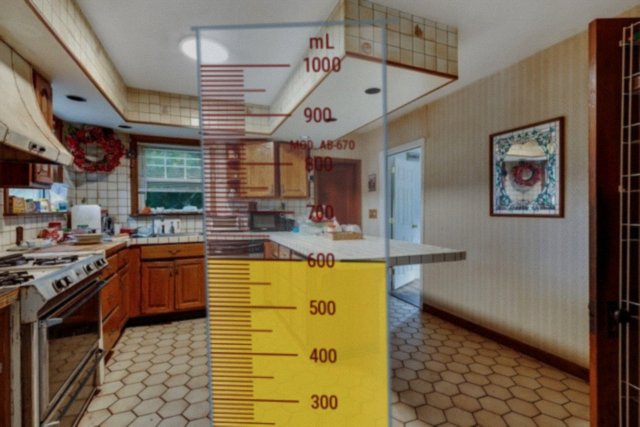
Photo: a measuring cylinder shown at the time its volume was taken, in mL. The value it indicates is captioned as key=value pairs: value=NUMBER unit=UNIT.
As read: value=600 unit=mL
